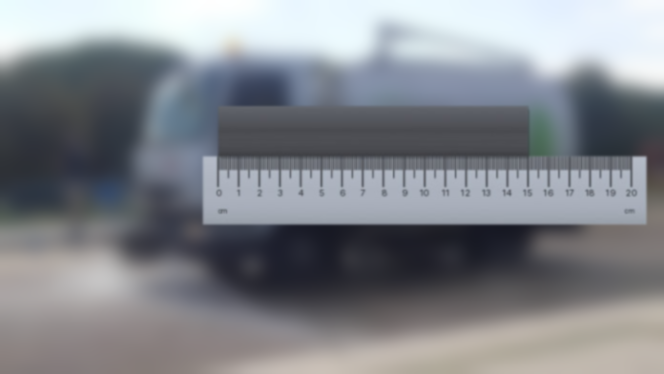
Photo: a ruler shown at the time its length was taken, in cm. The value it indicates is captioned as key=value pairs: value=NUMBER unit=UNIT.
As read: value=15 unit=cm
